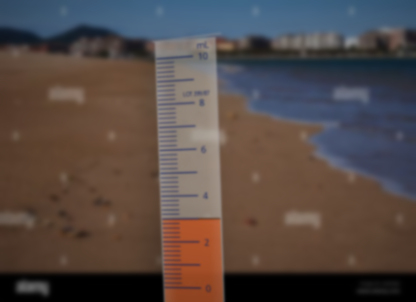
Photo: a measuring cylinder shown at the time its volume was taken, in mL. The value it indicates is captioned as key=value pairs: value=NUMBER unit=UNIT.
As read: value=3 unit=mL
